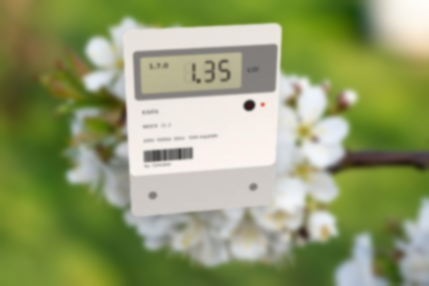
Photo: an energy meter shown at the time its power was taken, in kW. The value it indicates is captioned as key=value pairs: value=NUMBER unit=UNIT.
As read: value=1.35 unit=kW
